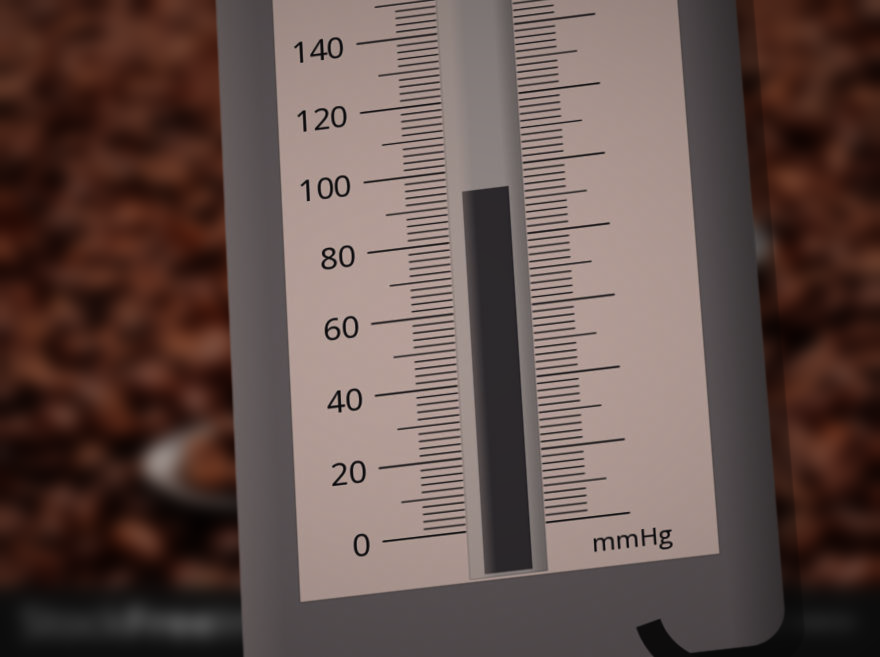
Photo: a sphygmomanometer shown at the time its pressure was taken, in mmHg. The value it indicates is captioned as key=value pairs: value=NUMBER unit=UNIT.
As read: value=94 unit=mmHg
